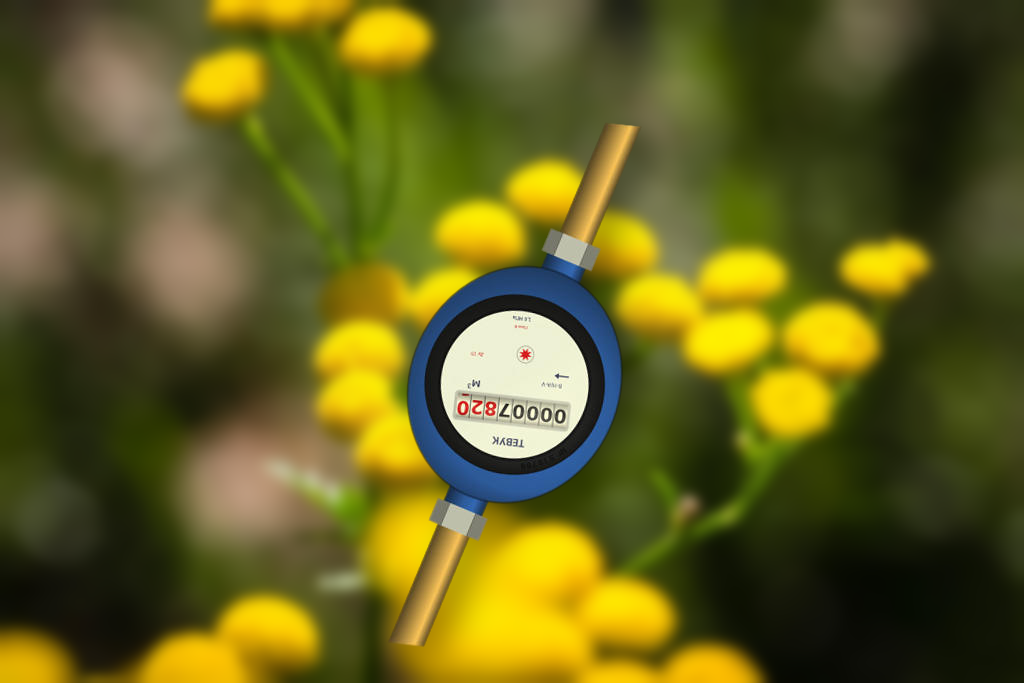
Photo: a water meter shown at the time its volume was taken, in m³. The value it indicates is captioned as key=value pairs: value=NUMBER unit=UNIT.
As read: value=7.820 unit=m³
